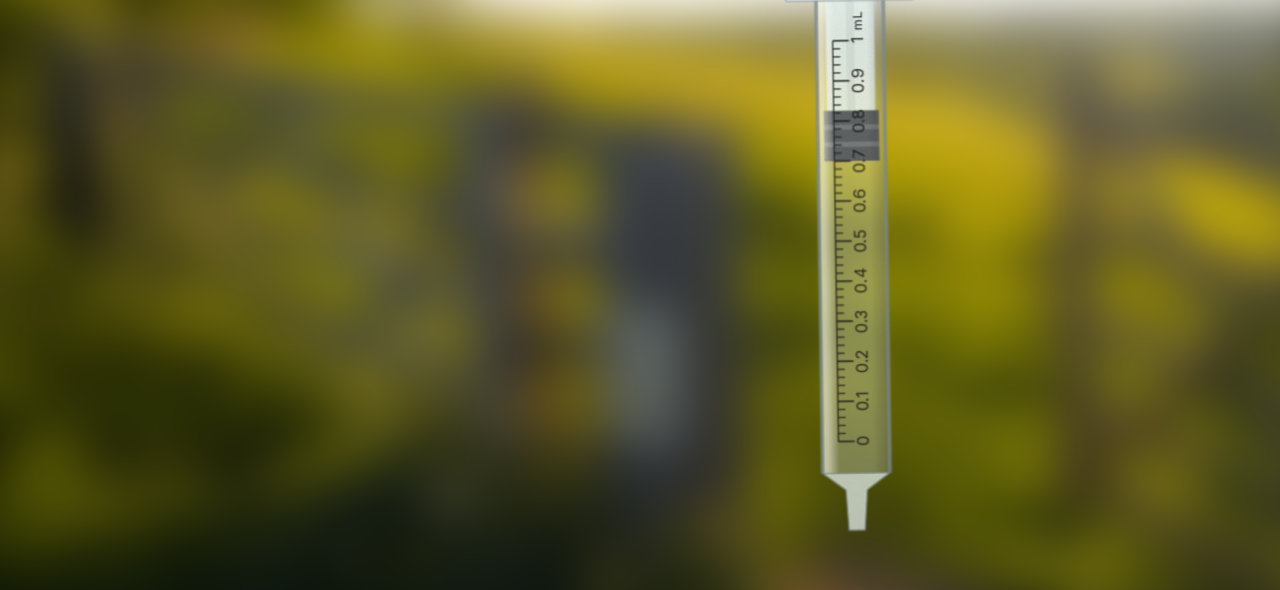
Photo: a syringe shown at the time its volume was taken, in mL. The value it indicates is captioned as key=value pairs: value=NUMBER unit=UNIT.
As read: value=0.7 unit=mL
